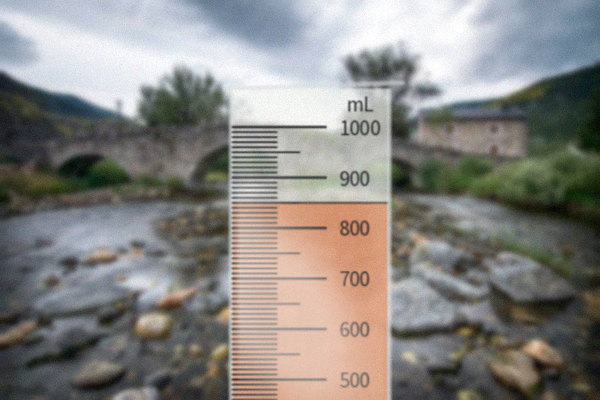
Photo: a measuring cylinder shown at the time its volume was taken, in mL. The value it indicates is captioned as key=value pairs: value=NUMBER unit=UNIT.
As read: value=850 unit=mL
